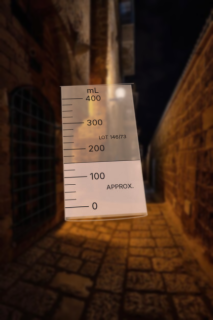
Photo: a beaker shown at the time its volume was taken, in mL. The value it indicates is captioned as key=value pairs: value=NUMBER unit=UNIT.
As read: value=150 unit=mL
